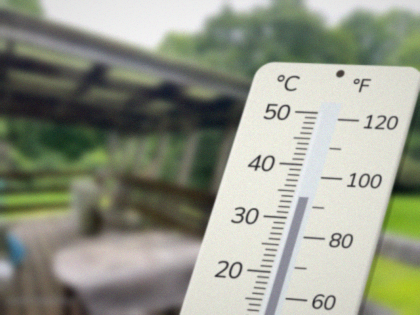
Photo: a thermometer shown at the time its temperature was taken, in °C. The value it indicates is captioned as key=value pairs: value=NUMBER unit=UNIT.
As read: value=34 unit=°C
